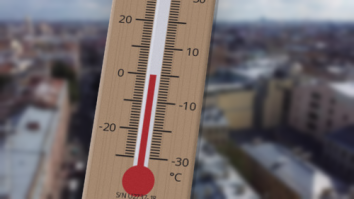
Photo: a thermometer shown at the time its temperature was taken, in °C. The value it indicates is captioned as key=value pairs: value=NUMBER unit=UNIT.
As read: value=0 unit=°C
